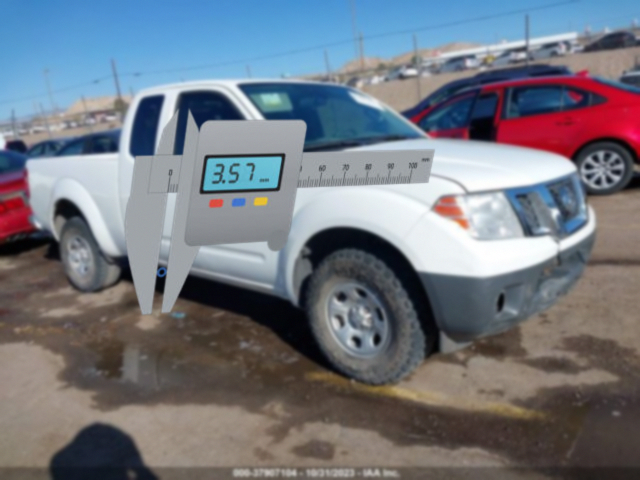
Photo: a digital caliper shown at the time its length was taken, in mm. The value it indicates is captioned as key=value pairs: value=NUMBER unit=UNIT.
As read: value=3.57 unit=mm
